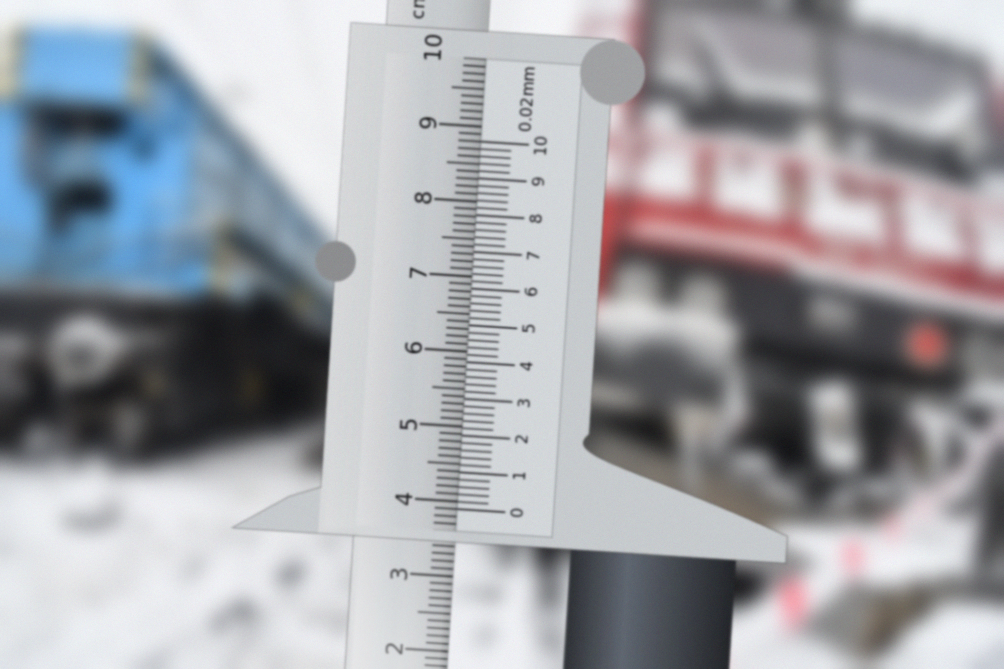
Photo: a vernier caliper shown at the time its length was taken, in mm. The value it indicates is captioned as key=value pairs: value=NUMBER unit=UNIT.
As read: value=39.0 unit=mm
